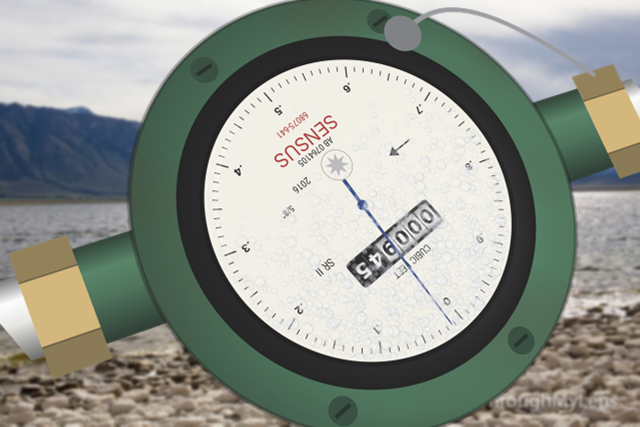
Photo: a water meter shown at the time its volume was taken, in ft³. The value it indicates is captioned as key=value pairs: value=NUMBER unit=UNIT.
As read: value=945.01 unit=ft³
